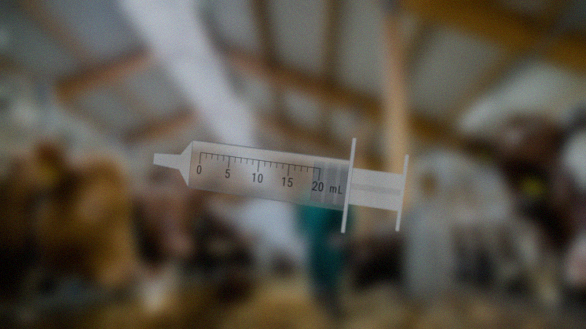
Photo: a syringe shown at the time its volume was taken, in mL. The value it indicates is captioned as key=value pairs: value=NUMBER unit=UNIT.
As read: value=19 unit=mL
